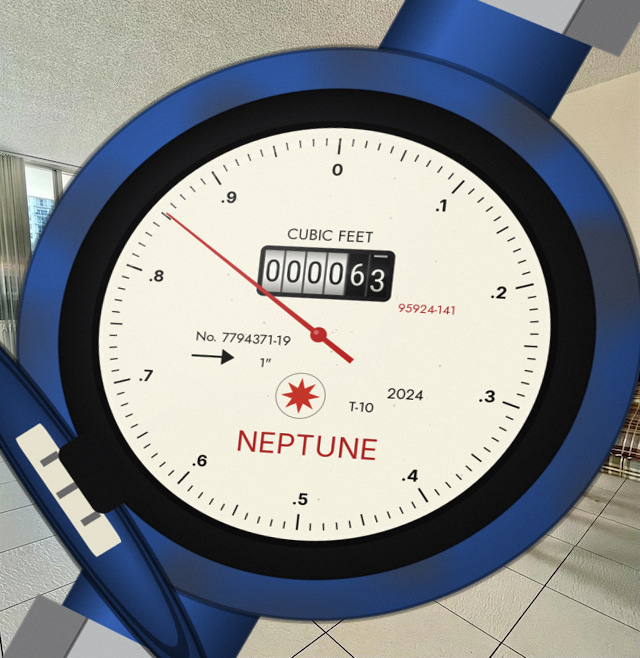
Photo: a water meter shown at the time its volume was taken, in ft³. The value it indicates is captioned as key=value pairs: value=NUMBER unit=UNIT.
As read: value=62.85 unit=ft³
